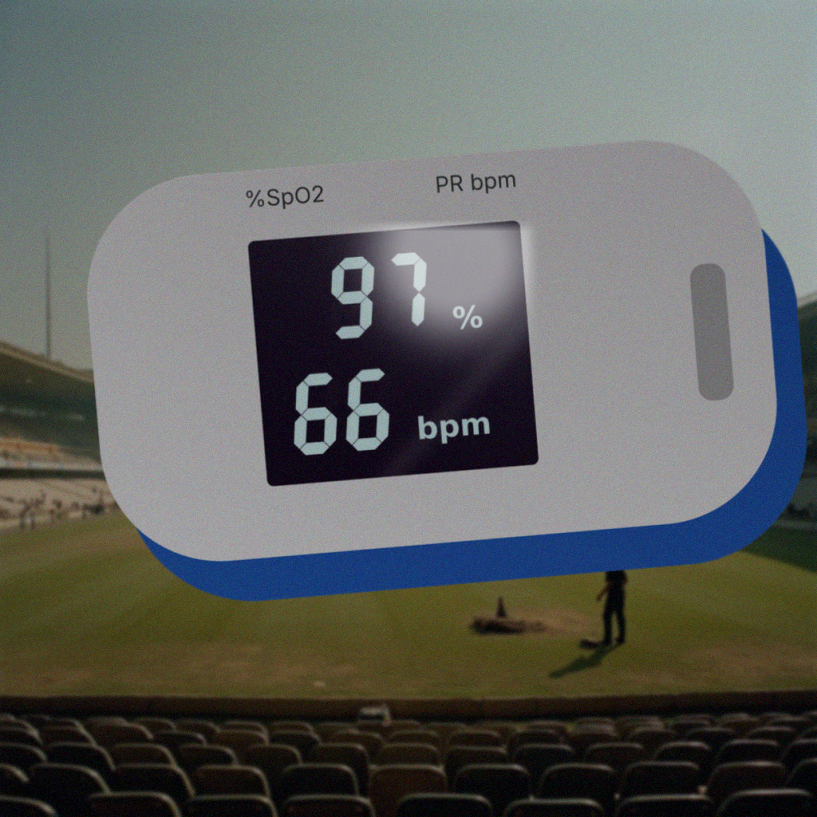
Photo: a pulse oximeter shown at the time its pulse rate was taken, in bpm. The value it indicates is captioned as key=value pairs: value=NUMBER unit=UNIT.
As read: value=66 unit=bpm
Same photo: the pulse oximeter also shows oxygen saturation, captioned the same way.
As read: value=97 unit=%
